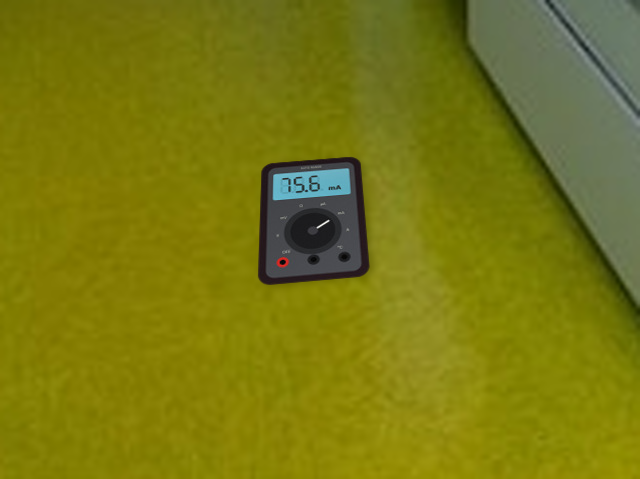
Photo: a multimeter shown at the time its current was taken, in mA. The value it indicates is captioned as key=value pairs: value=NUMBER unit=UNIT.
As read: value=75.6 unit=mA
